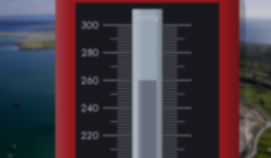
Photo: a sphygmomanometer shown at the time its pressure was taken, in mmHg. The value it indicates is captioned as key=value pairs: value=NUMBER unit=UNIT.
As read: value=260 unit=mmHg
